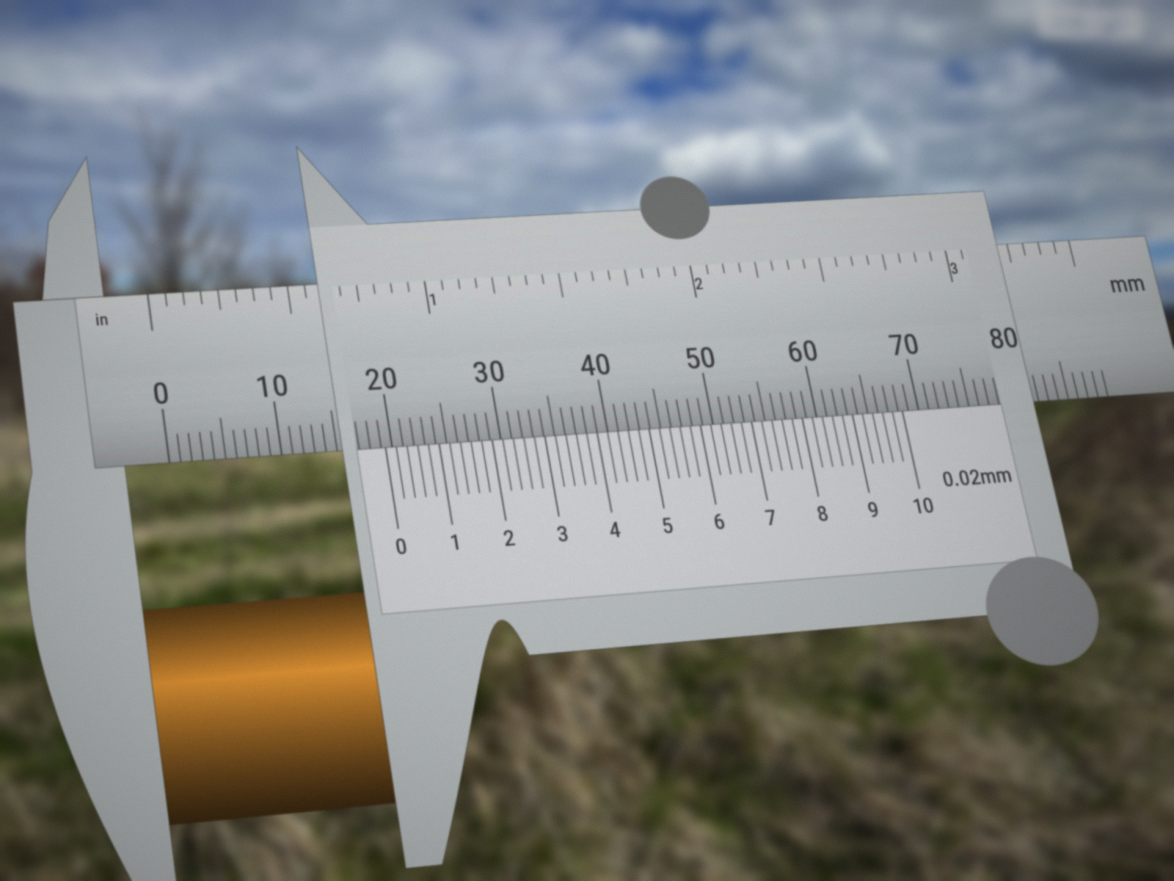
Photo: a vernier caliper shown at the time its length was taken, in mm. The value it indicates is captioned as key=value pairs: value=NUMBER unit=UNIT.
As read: value=19.4 unit=mm
